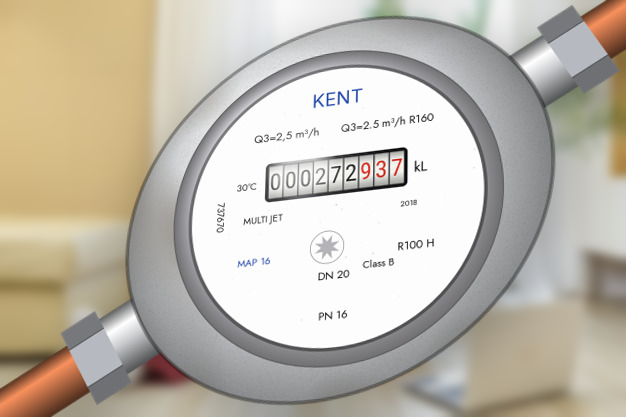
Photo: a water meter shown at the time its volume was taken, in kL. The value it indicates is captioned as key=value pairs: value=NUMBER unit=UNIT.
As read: value=272.937 unit=kL
